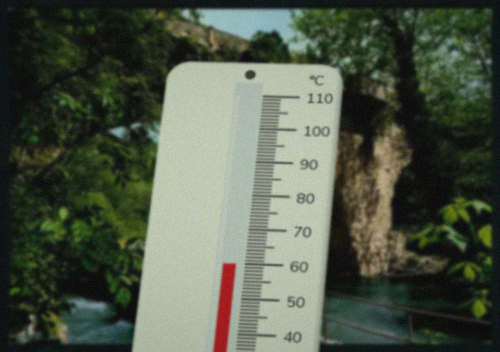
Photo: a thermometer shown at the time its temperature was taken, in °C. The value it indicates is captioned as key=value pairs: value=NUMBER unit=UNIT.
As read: value=60 unit=°C
